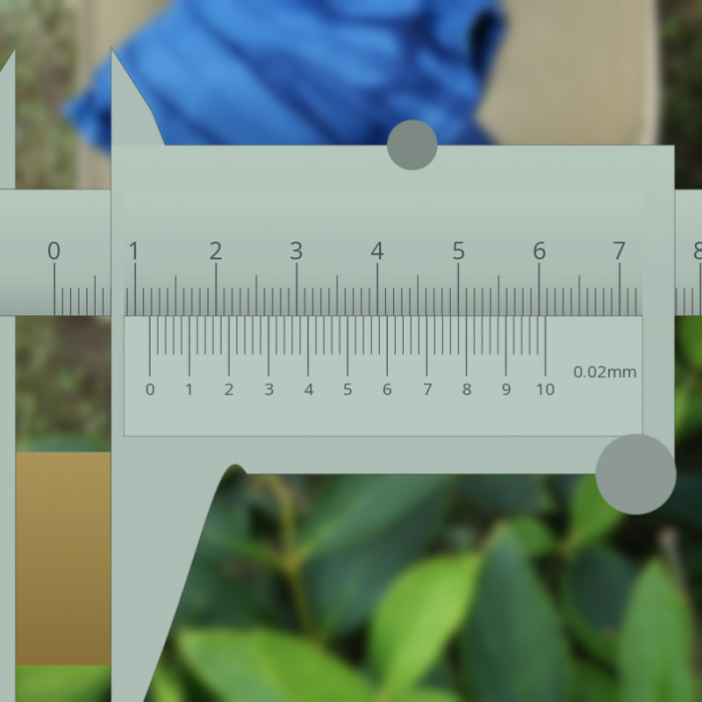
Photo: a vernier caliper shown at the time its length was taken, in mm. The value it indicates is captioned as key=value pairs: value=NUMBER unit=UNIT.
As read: value=11.8 unit=mm
